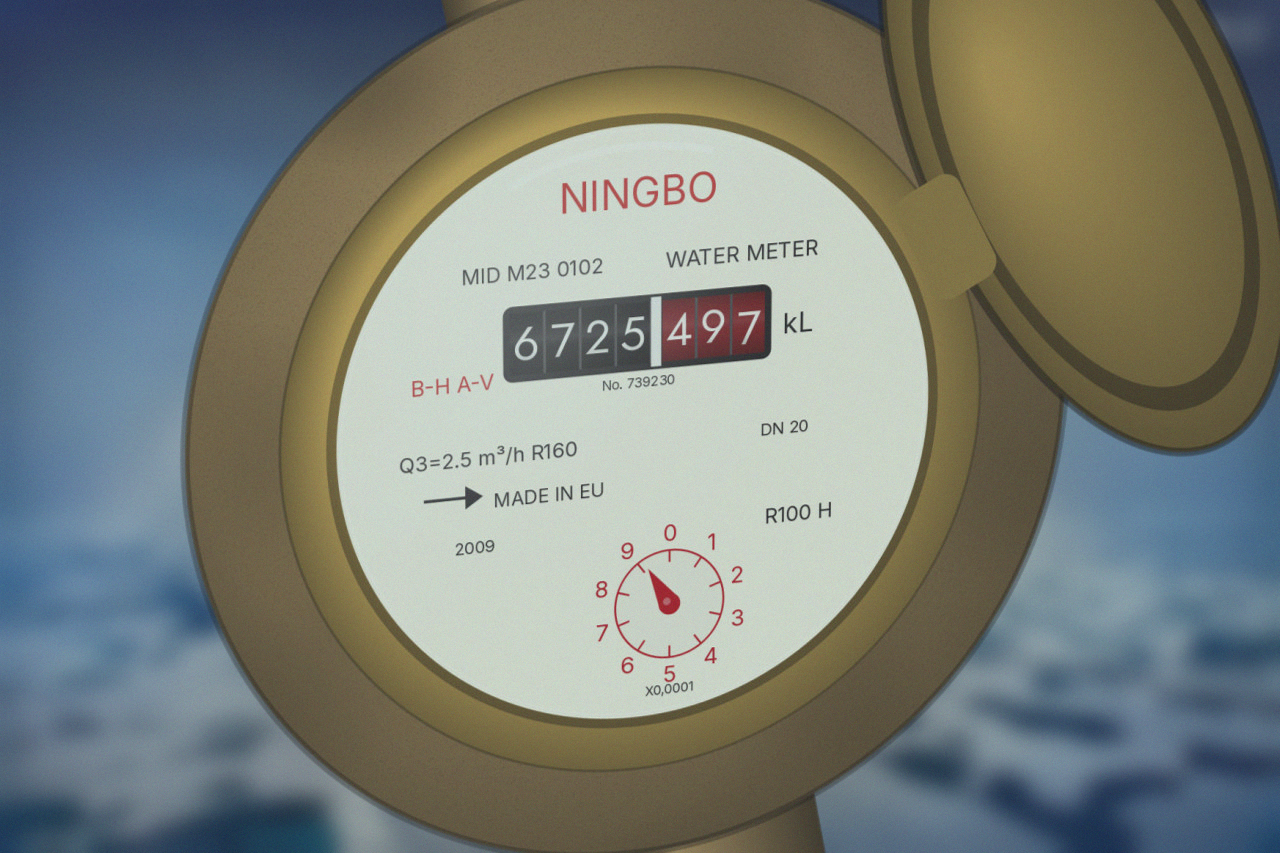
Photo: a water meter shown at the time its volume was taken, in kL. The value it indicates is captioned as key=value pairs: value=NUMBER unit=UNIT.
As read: value=6725.4969 unit=kL
